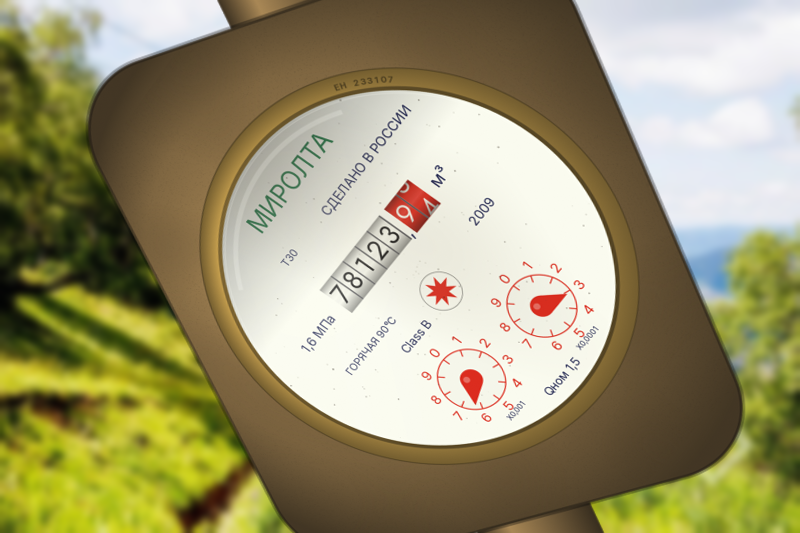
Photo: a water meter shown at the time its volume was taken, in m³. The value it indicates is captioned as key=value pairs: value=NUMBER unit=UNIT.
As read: value=78123.9363 unit=m³
